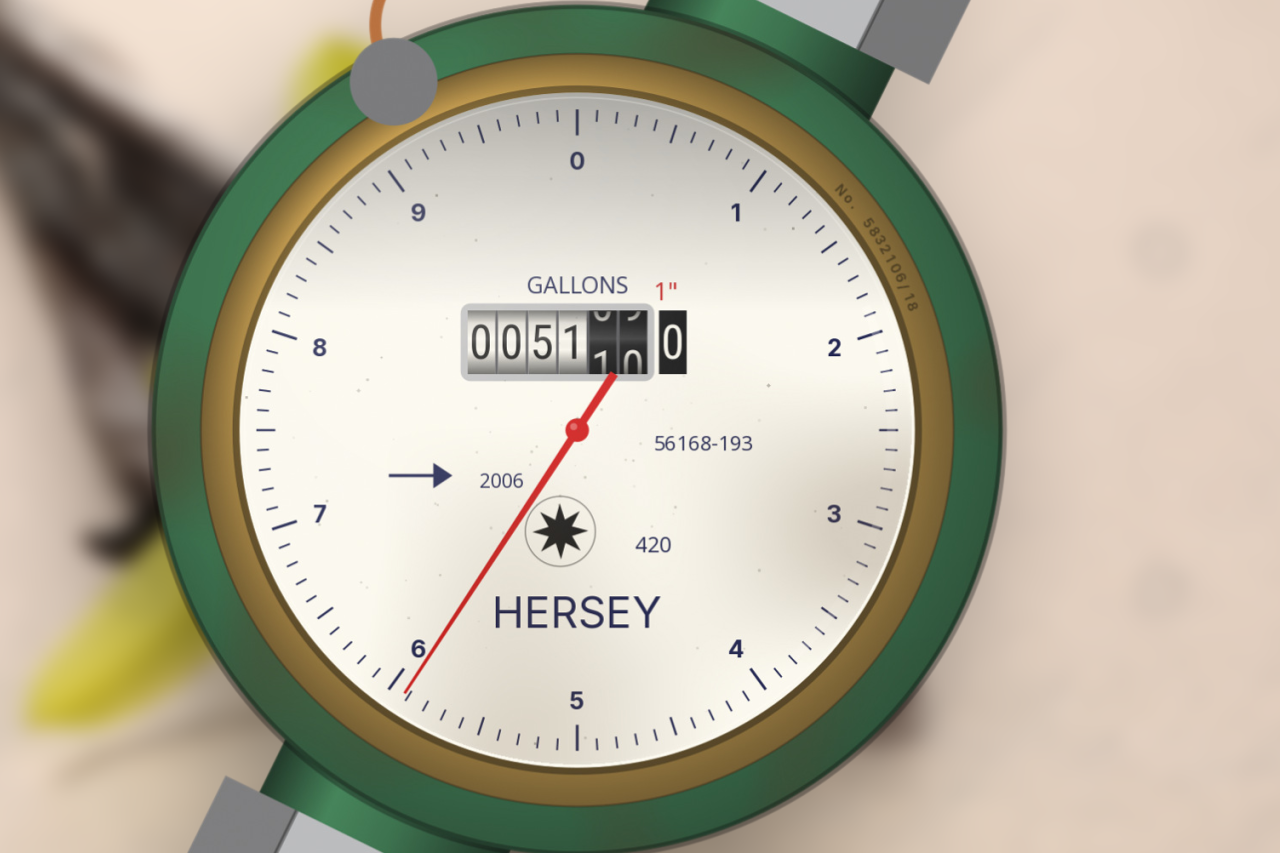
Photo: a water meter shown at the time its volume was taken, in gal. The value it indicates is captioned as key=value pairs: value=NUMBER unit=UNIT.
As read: value=51095.9 unit=gal
